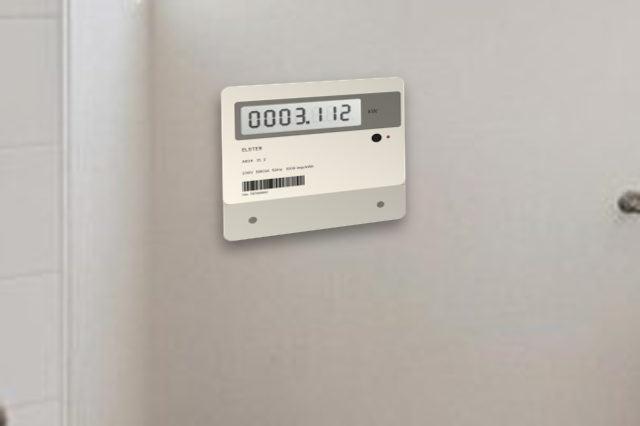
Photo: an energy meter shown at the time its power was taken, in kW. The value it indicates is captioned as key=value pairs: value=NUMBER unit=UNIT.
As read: value=3.112 unit=kW
